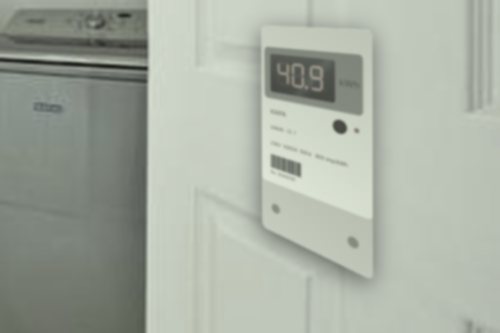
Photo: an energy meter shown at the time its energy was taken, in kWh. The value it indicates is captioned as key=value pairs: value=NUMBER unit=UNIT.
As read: value=40.9 unit=kWh
